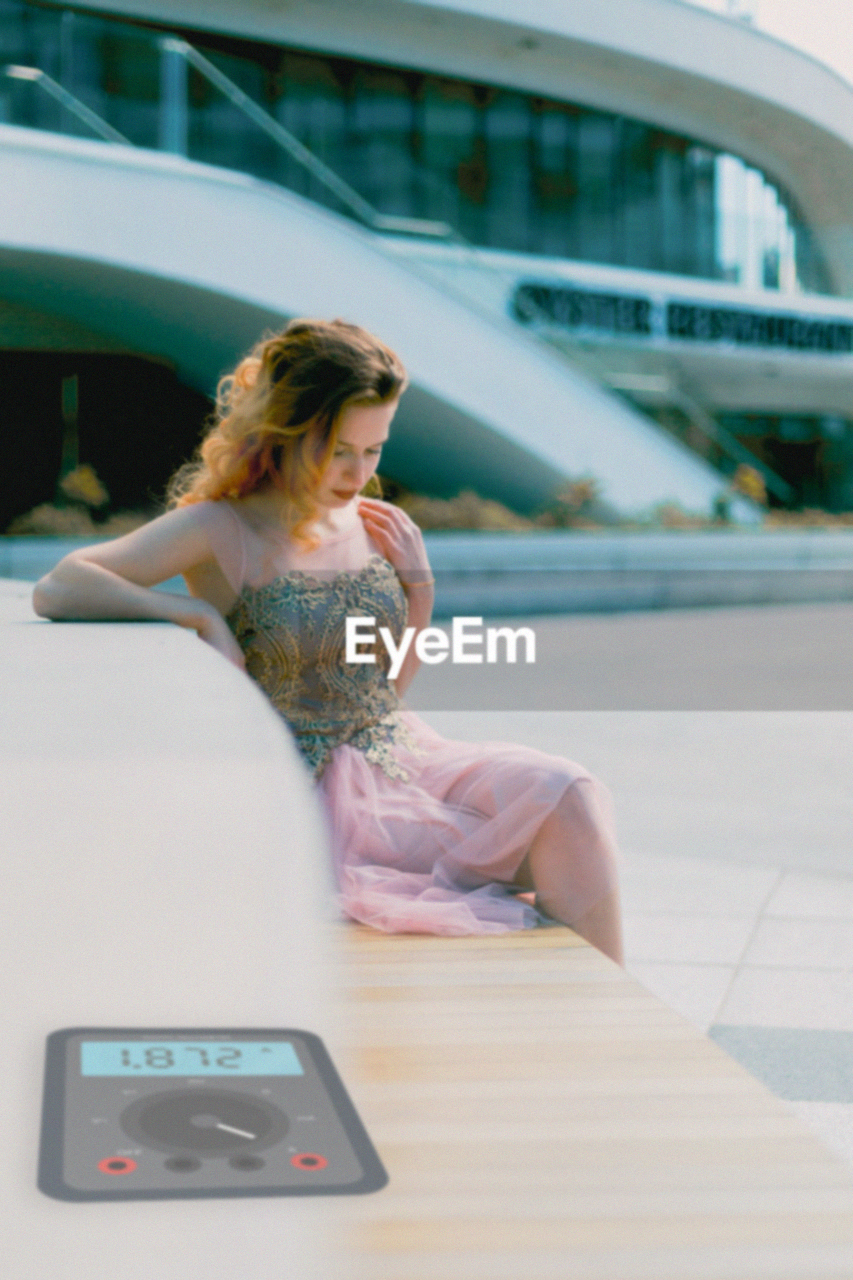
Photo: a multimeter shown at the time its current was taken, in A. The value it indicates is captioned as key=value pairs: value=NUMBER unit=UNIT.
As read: value=1.872 unit=A
